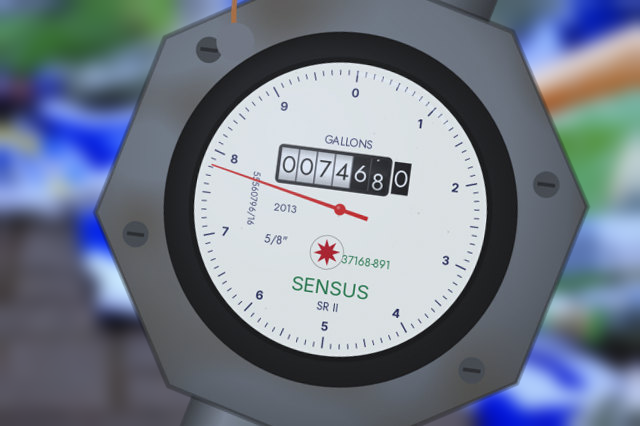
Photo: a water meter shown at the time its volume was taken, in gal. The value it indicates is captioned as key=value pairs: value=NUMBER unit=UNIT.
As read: value=74677.8 unit=gal
